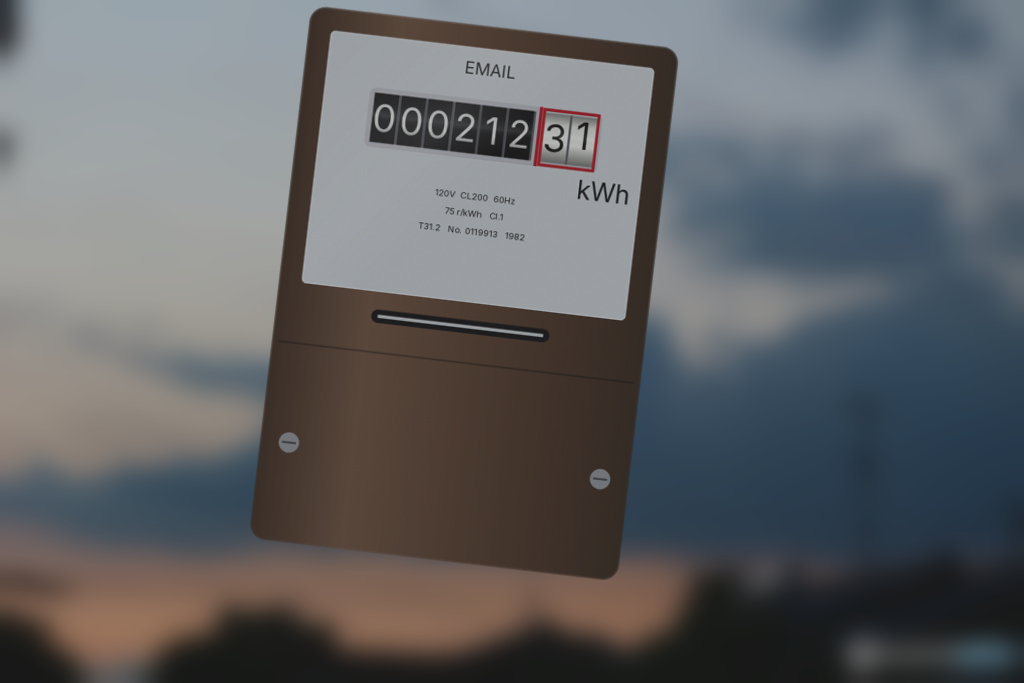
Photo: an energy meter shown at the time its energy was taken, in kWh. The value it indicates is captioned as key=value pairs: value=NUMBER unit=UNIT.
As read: value=212.31 unit=kWh
